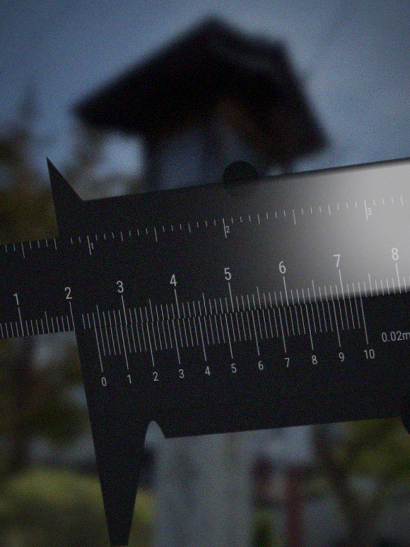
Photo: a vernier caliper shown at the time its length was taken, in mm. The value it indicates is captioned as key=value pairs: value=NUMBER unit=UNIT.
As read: value=24.0 unit=mm
